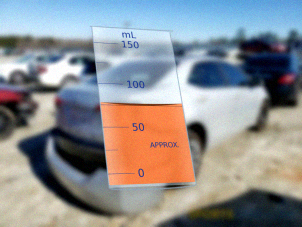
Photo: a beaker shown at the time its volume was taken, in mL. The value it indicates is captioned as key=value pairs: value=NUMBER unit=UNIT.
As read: value=75 unit=mL
